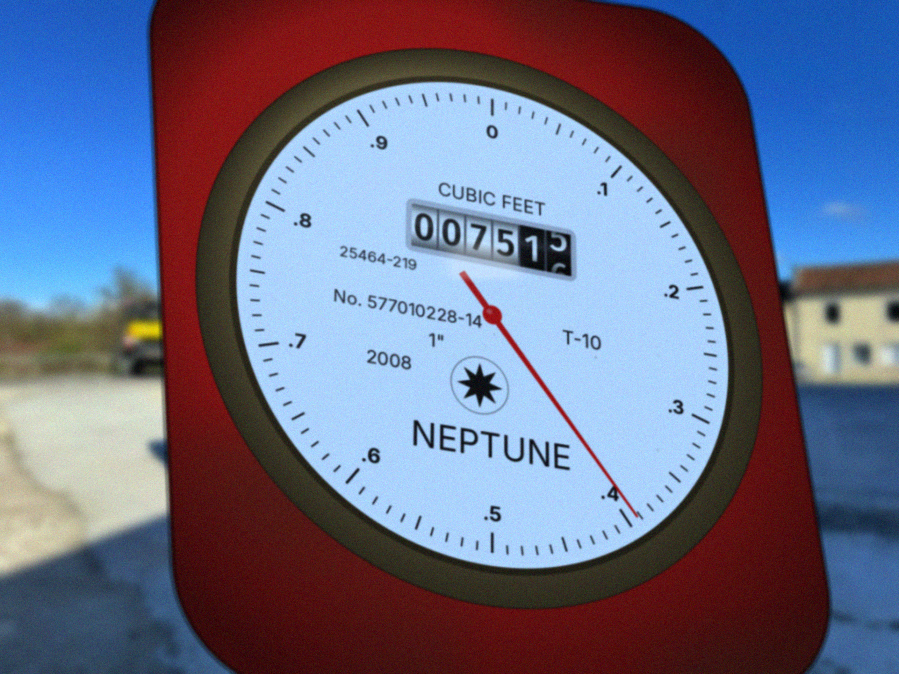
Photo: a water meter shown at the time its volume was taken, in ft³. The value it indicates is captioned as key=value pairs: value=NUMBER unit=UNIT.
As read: value=7515.39 unit=ft³
